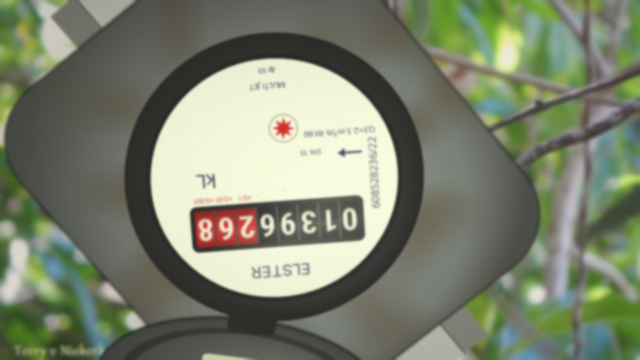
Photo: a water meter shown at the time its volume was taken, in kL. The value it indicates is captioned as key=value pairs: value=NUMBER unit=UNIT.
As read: value=1396.268 unit=kL
